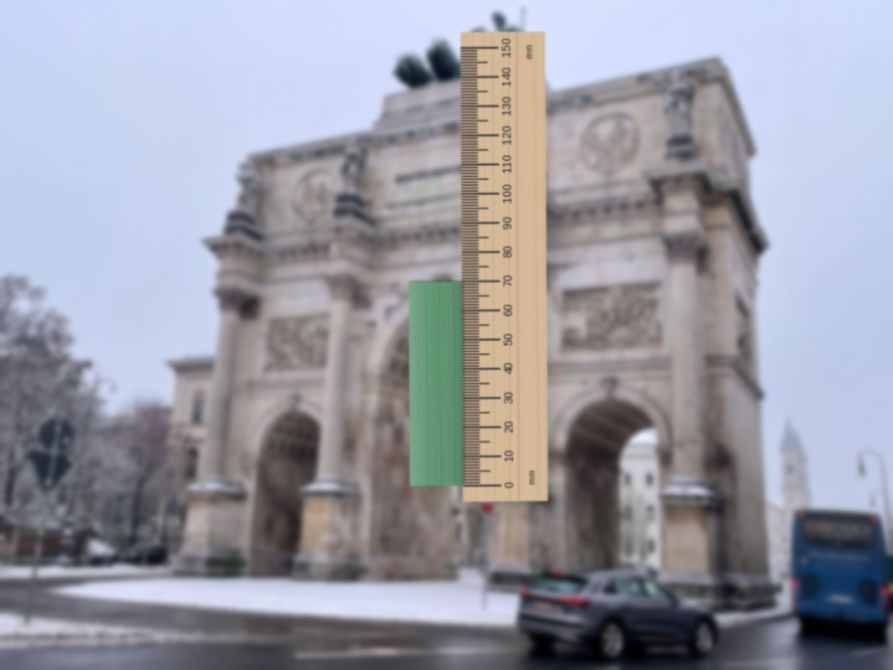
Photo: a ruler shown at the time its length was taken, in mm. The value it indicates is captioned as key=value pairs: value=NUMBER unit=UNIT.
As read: value=70 unit=mm
